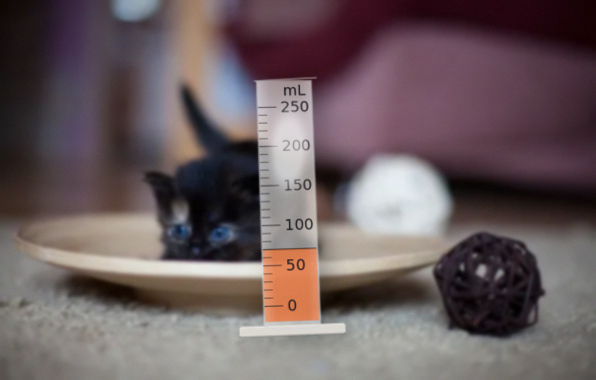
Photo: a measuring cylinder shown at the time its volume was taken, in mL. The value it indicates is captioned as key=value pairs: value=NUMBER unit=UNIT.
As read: value=70 unit=mL
